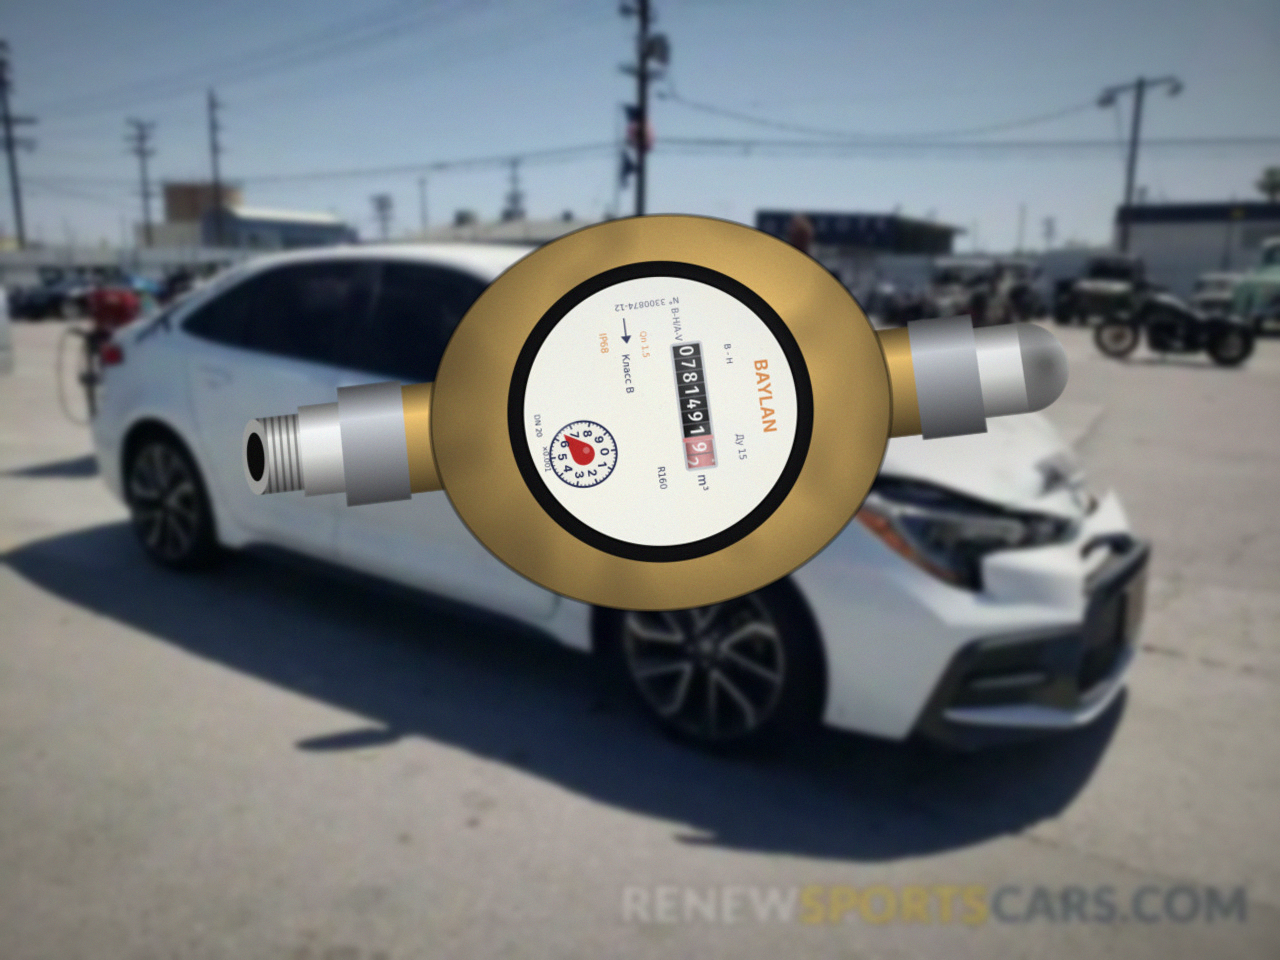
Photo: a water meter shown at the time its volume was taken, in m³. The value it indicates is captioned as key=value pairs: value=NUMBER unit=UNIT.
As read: value=781491.916 unit=m³
